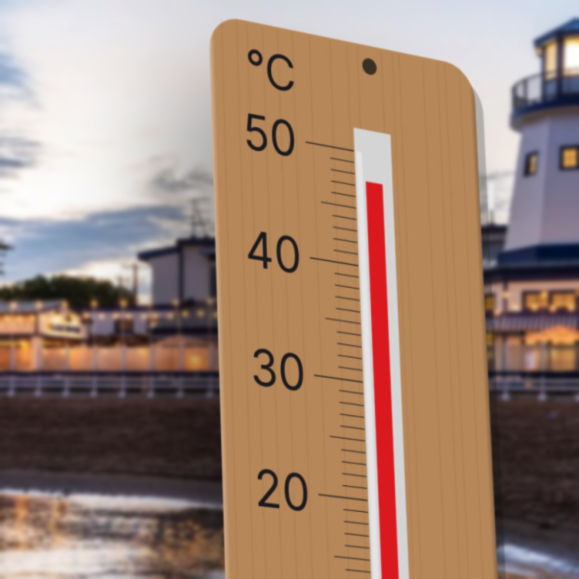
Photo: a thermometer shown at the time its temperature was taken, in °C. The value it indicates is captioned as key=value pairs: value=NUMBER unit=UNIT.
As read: value=47.5 unit=°C
